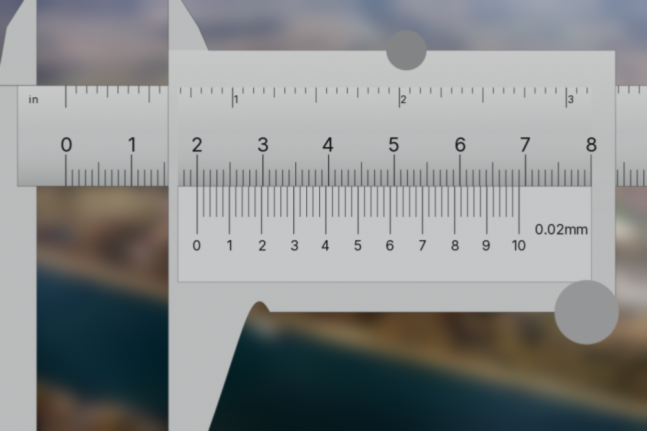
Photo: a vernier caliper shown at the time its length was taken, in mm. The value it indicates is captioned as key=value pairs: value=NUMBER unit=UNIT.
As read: value=20.0 unit=mm
